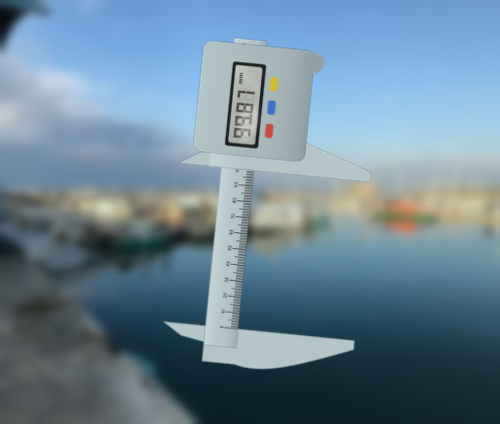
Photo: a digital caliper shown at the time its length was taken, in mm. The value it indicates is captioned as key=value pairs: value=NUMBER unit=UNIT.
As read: value=99.87 unit=mm
